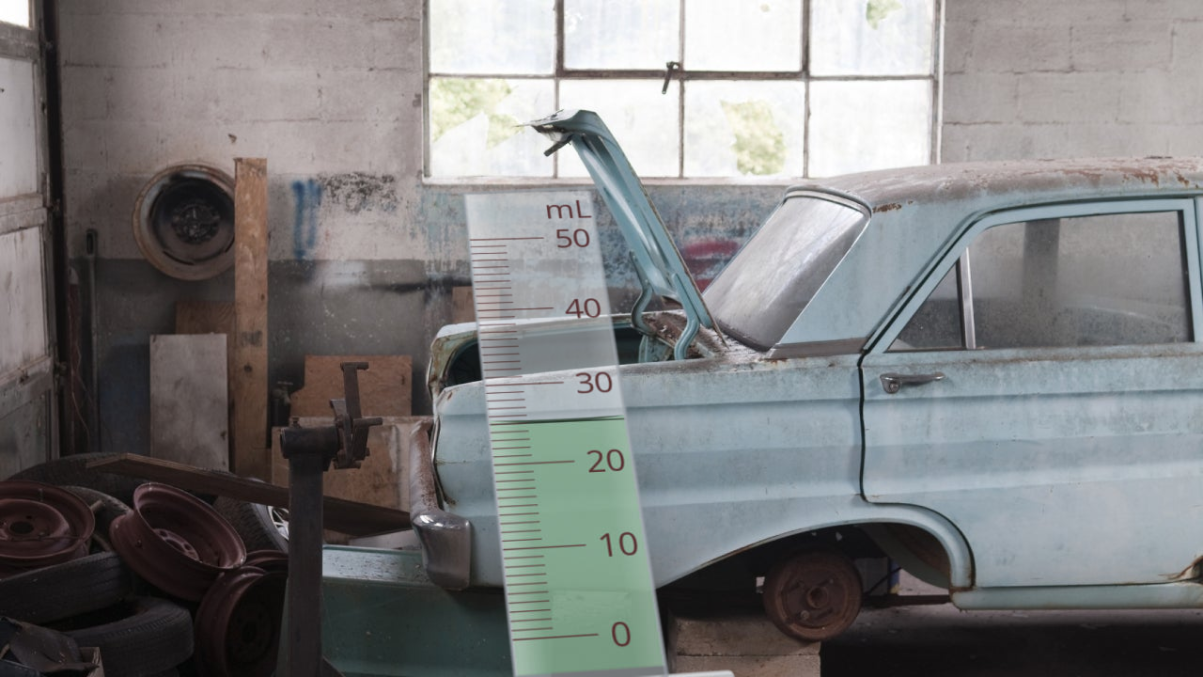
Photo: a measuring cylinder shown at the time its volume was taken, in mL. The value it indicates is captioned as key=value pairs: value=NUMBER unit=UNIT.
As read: value=25 unit=mL
